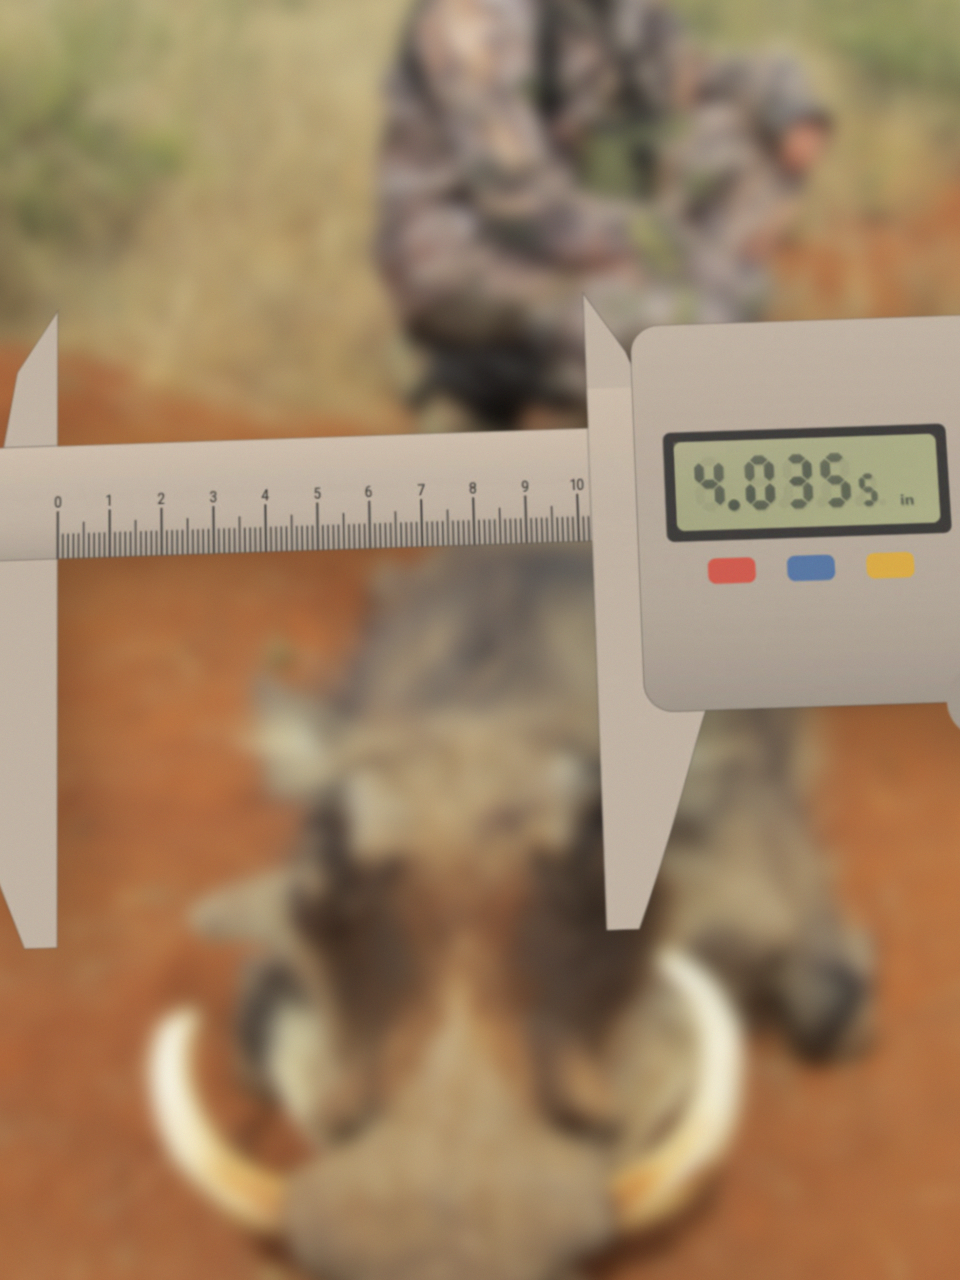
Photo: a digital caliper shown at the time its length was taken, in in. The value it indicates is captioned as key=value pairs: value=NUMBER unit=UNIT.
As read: value=4.0355 unit=in
